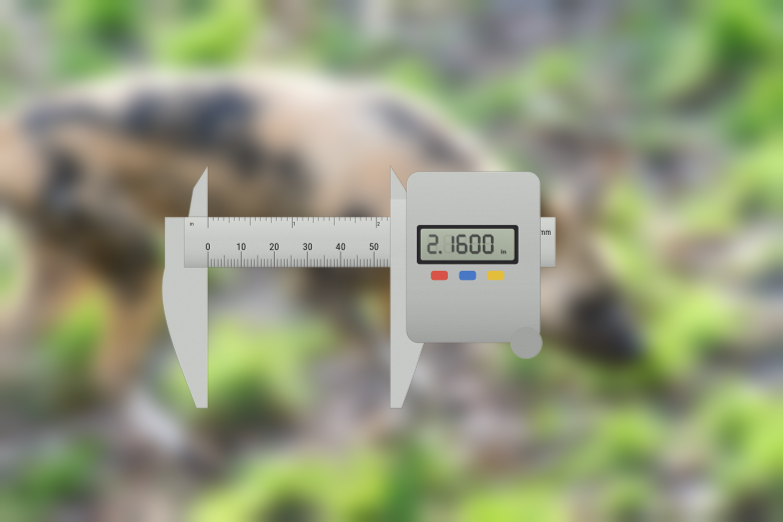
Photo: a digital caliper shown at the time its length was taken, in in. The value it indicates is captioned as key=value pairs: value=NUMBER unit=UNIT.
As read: value=2.1600 unit=in
